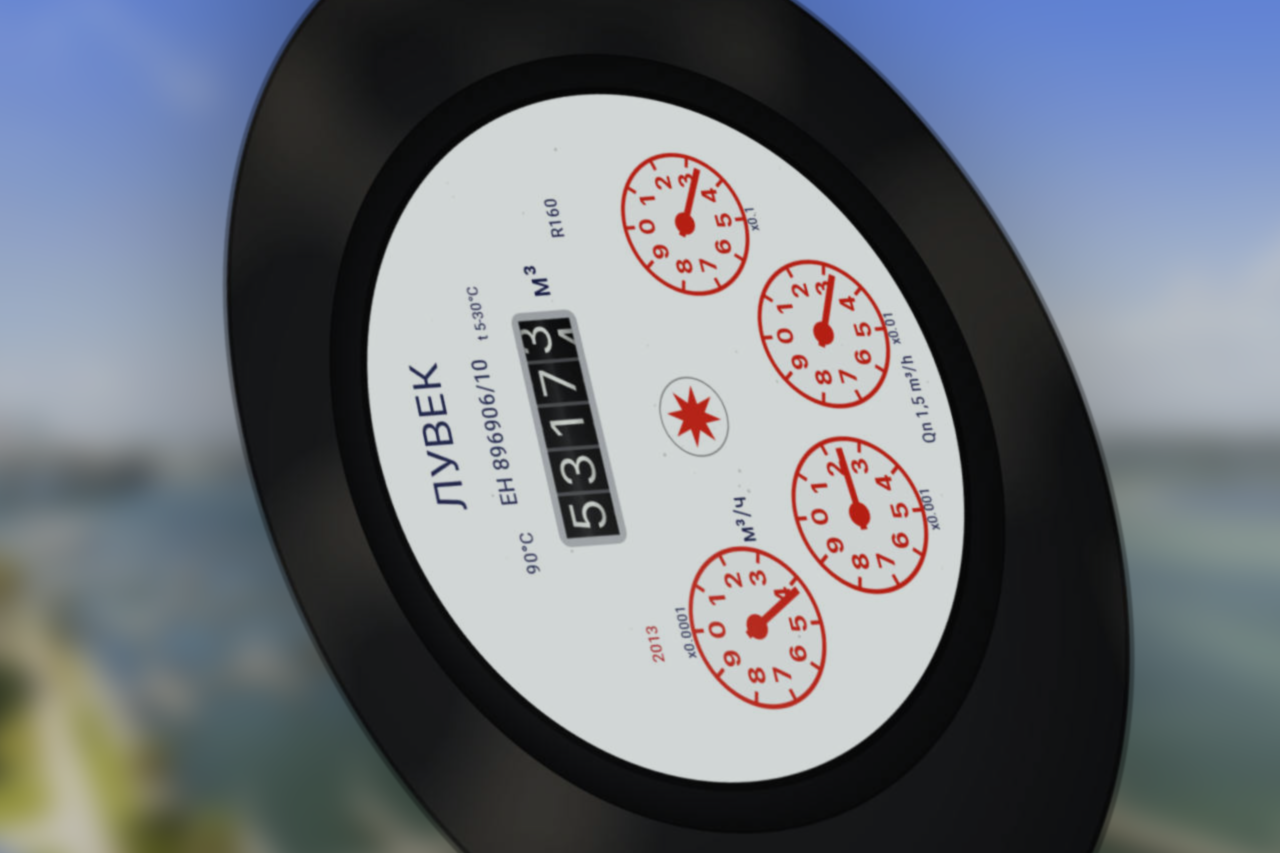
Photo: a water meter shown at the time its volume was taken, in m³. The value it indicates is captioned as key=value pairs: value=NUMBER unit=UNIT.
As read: value=53173.3324 unit=m³
